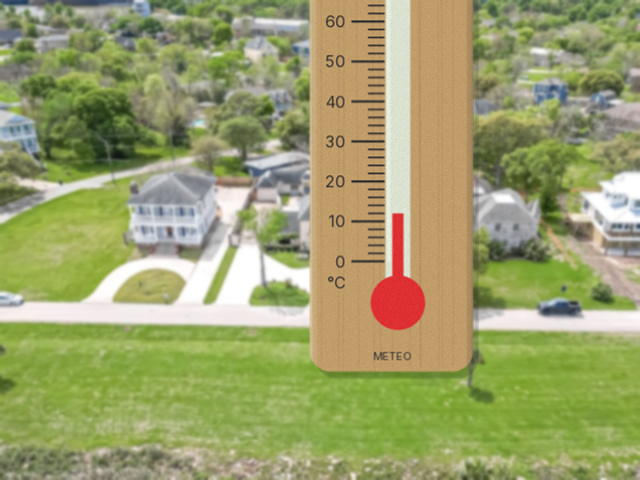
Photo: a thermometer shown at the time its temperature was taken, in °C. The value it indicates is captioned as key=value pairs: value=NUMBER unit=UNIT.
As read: value=12 unit=°C
